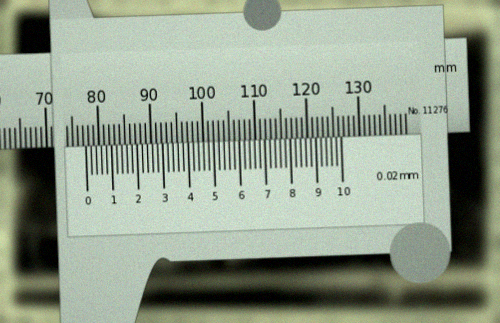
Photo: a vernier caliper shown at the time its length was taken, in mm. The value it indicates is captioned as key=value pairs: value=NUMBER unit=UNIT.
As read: value=77.5 unit=mm
